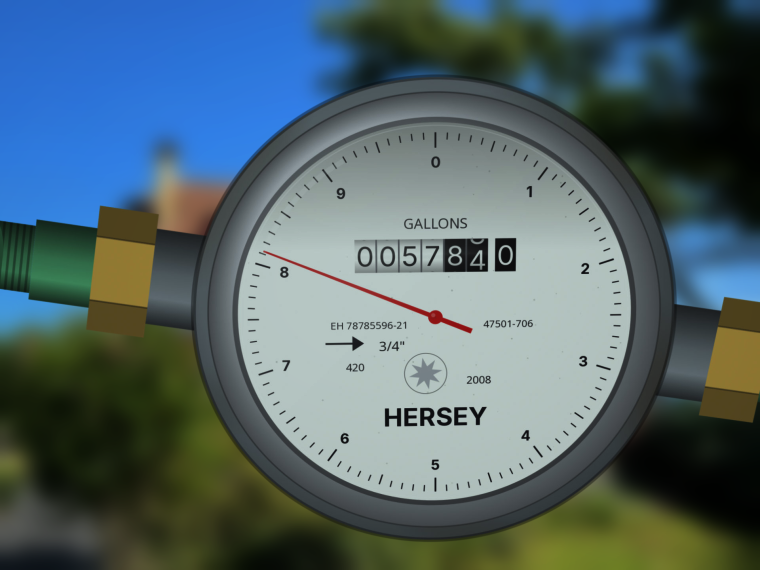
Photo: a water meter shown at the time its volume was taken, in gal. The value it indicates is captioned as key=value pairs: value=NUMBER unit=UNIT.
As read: value=57838.1 unit=gal
